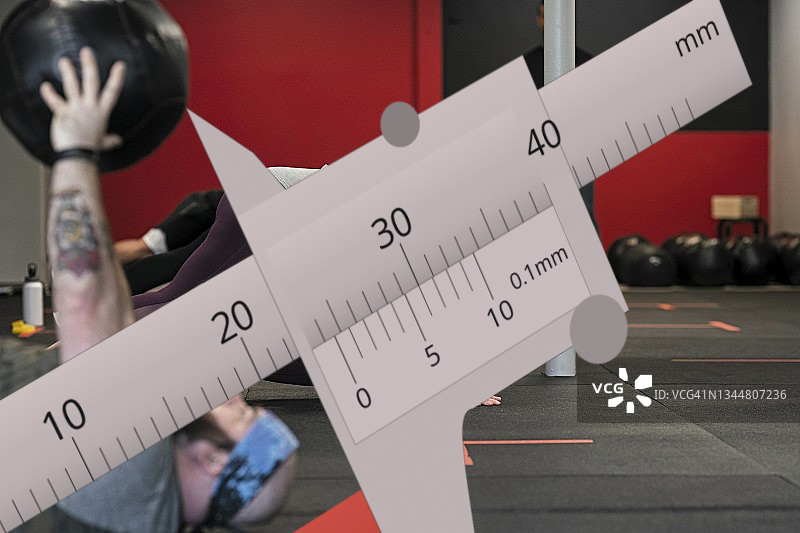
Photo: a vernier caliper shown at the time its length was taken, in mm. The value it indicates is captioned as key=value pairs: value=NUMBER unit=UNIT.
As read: value=24.6 unit=mm
